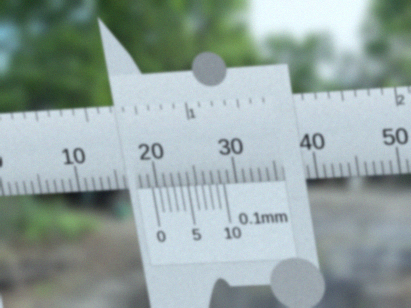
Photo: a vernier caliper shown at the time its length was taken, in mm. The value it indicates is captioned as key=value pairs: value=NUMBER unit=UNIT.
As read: value=19.4 unit=mm
